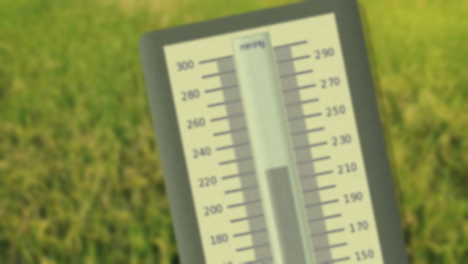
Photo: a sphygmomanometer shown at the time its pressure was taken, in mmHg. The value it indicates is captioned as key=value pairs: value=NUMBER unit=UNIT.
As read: value=220 unit=mmHg
